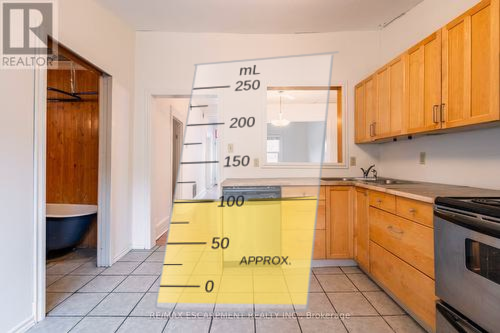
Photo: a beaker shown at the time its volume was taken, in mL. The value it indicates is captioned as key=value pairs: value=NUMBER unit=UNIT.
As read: value=100 unit=mL
